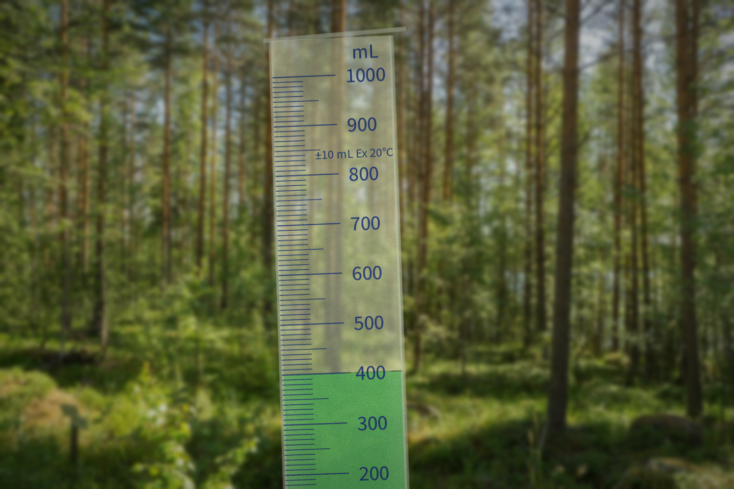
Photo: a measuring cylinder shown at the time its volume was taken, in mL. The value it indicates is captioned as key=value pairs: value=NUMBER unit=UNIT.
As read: value=400 unit=mL
